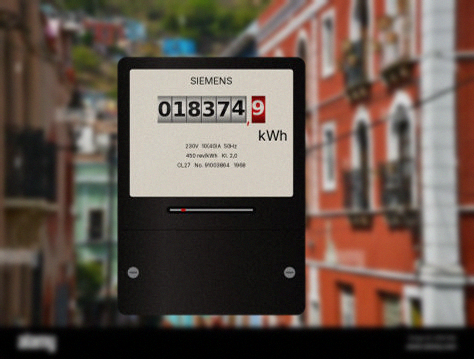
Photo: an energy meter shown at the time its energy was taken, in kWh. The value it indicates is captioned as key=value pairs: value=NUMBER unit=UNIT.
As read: value=18374.9 unit=kWh
